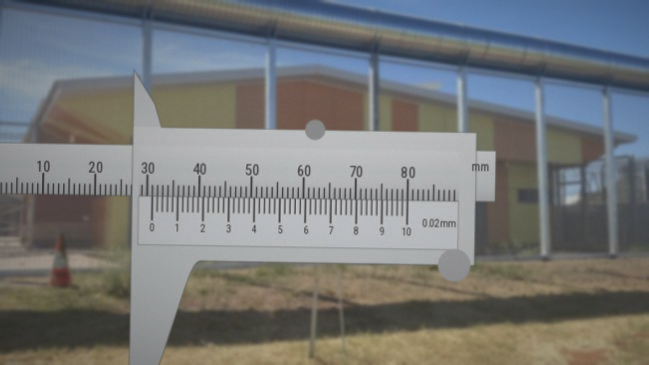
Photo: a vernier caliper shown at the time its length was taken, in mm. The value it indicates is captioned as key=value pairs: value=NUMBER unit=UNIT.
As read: value=31.0 unit=mm
